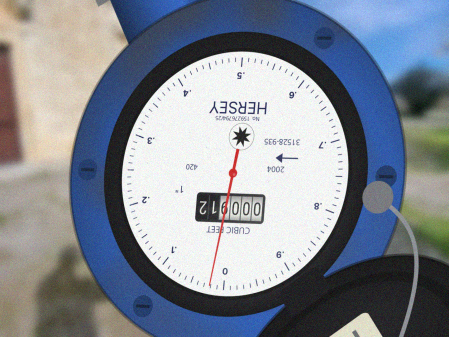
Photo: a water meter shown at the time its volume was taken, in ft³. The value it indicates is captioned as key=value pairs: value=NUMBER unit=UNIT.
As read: value=912.02 unit=ft³
